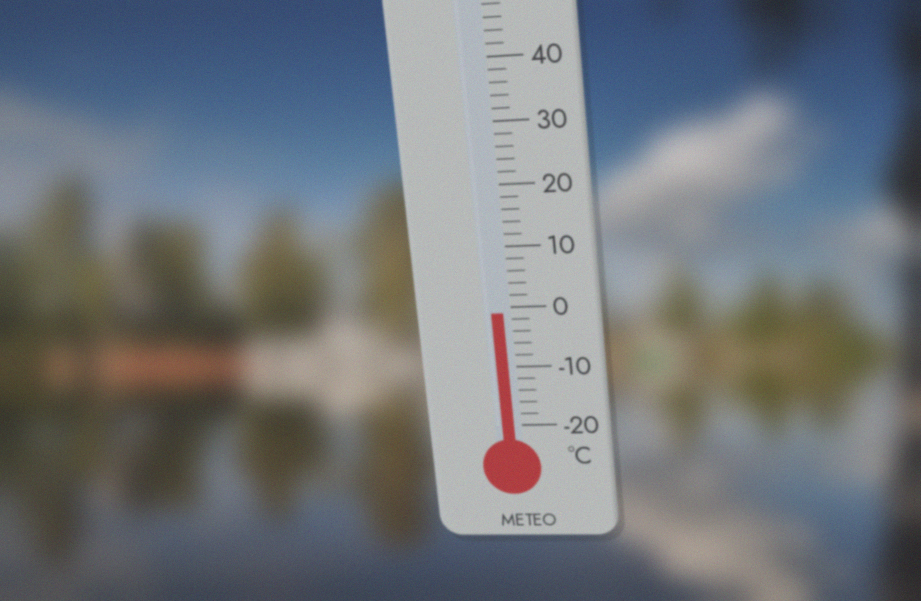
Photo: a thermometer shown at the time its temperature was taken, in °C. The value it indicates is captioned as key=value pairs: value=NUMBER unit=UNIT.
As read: value=-1 unit=°C
